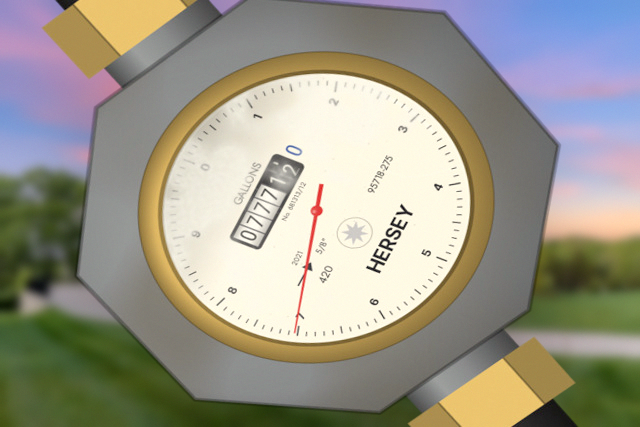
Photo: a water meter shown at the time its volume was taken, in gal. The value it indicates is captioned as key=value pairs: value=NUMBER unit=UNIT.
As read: value=777117.0 unit=gal
